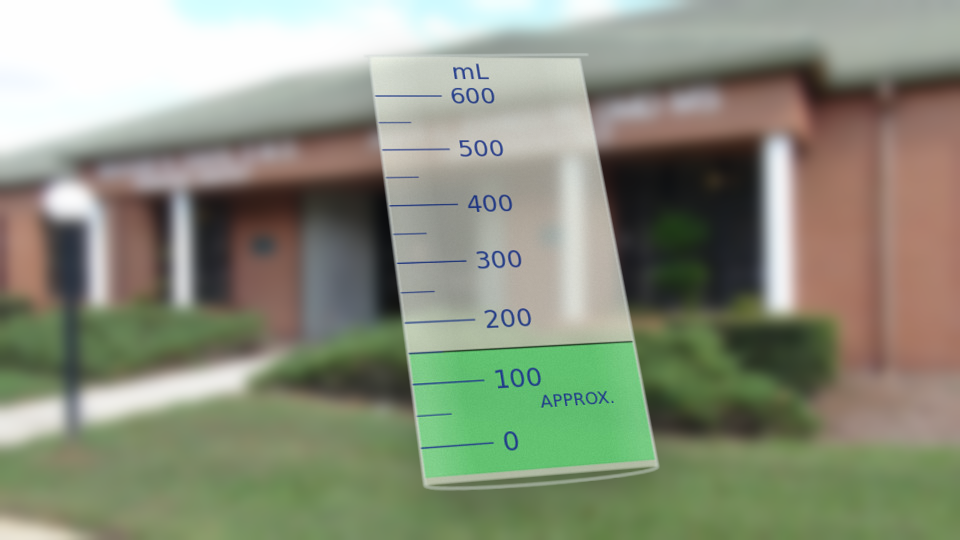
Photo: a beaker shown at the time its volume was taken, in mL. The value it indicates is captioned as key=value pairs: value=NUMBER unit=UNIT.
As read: value=150 unit=mL
